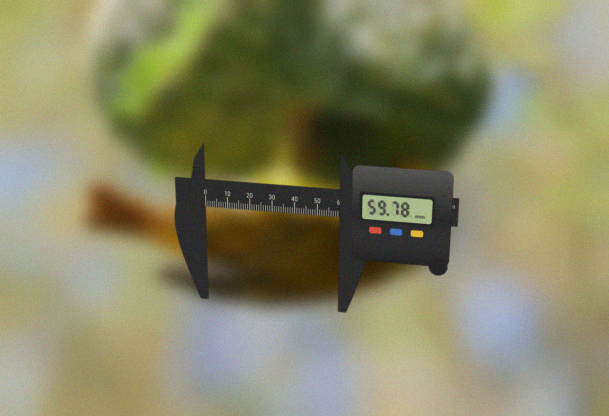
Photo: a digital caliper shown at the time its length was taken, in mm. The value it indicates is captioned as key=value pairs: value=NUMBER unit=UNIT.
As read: value=59.78 unit=mm
